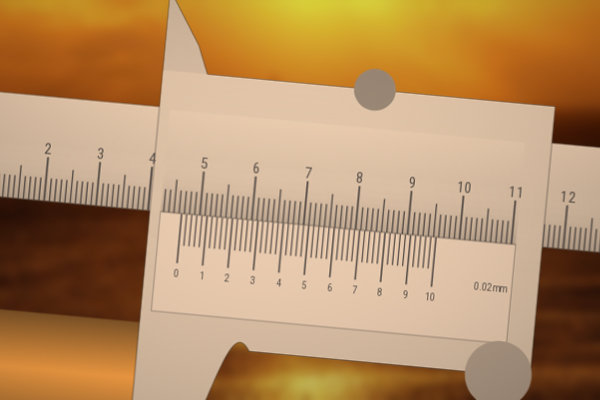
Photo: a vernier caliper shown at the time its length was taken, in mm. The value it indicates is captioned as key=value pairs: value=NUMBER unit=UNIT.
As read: value=46.5 unit=mm
